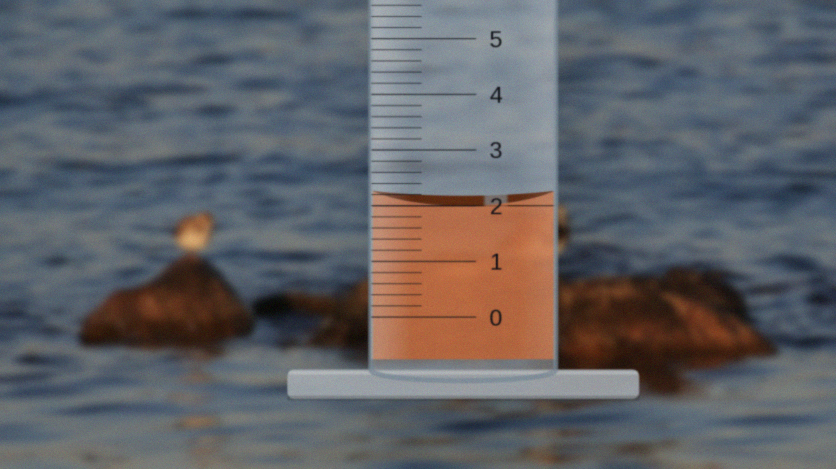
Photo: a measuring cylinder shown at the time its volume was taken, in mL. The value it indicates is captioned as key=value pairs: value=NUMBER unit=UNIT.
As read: value=2 unit=mL
